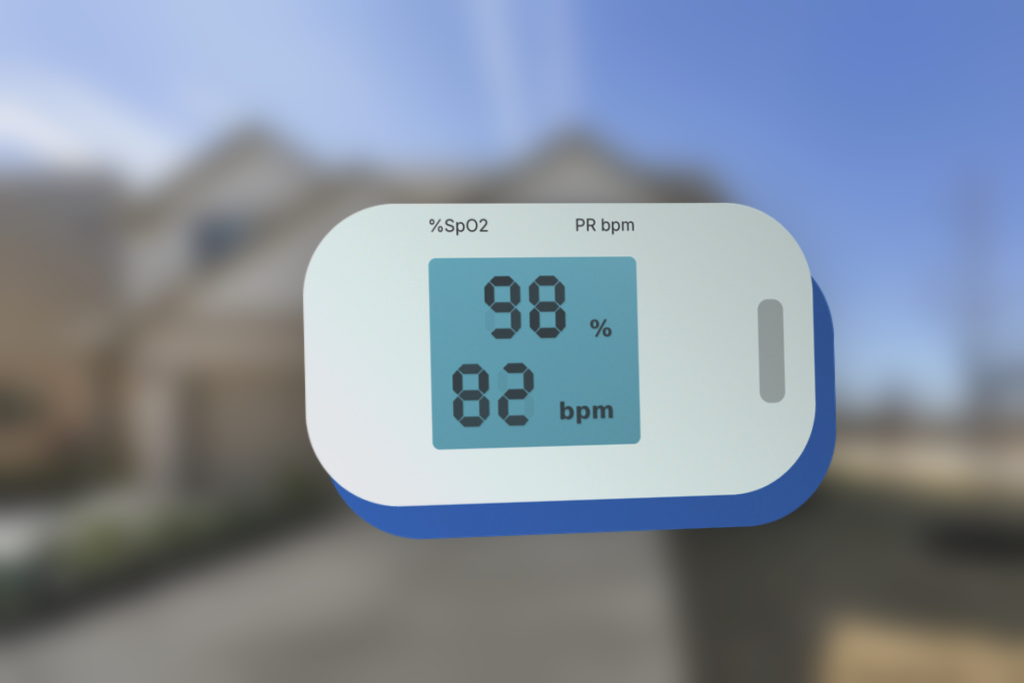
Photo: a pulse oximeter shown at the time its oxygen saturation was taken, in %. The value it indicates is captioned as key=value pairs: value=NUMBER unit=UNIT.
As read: value=98 unit=%
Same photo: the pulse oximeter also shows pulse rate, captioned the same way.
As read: value=82 unit=bpm
